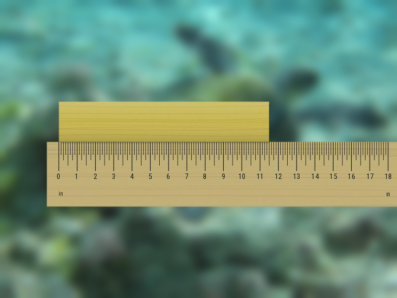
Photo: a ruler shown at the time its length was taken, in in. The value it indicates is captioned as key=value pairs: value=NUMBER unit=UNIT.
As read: value=11.5 unit=in
